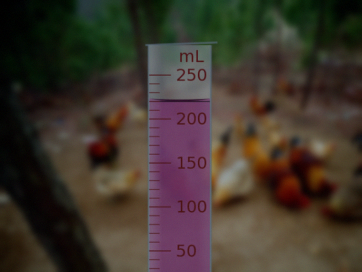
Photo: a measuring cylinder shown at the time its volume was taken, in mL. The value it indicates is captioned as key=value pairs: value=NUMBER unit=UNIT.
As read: value=220 unit=mL
